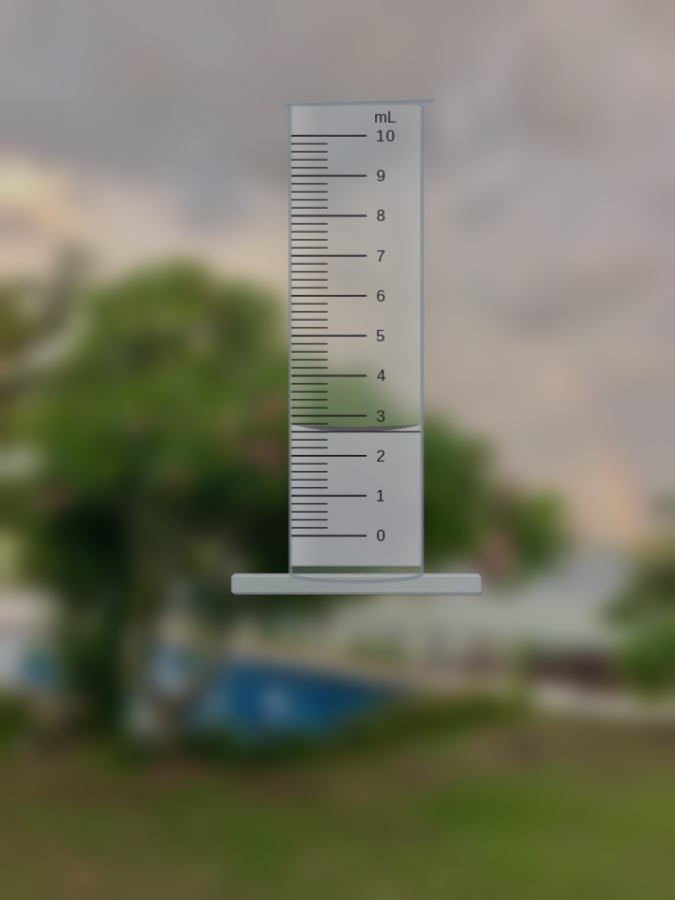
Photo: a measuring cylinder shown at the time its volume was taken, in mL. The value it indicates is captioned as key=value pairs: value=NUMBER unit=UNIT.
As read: value=2.6 unit=mL
